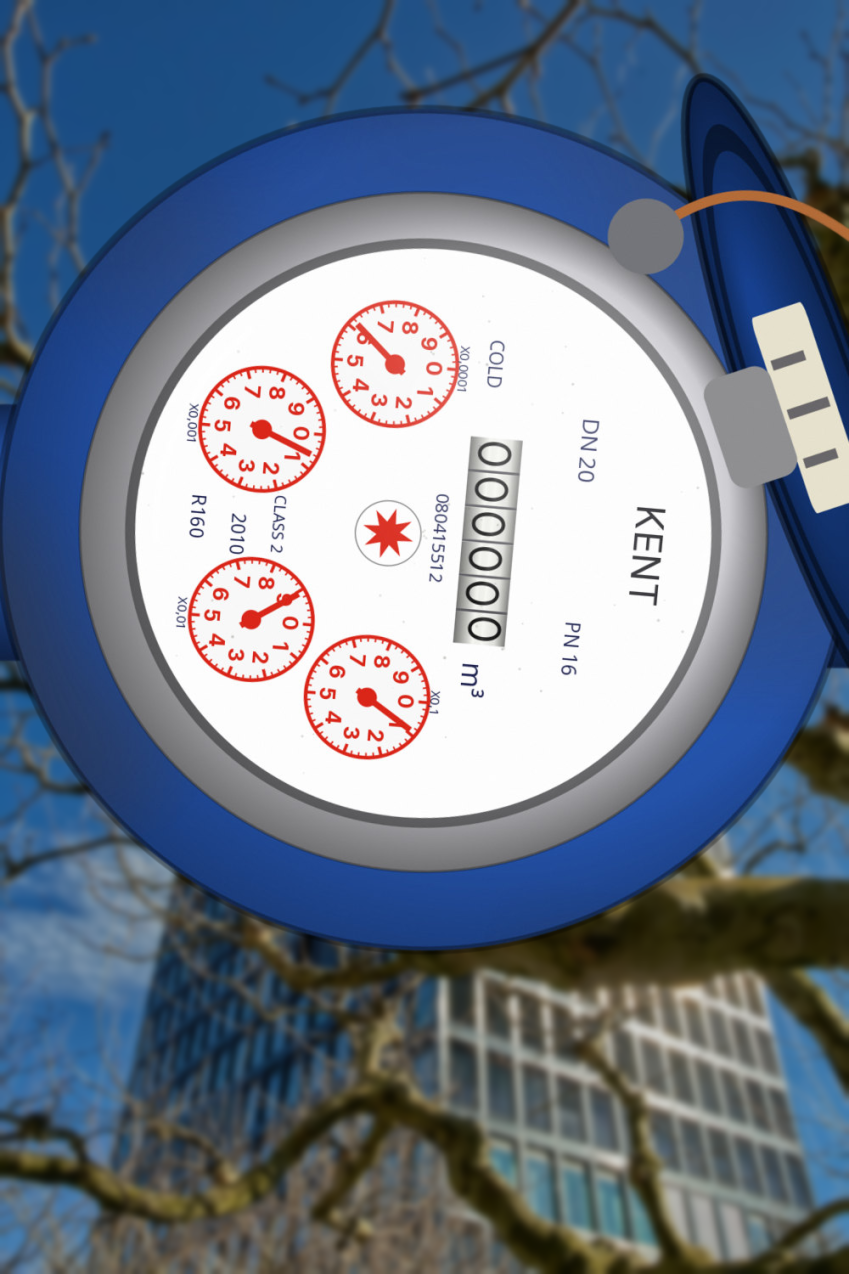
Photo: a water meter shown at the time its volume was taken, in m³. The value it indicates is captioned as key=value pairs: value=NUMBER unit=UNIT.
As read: value=0.0906 unit=m³
